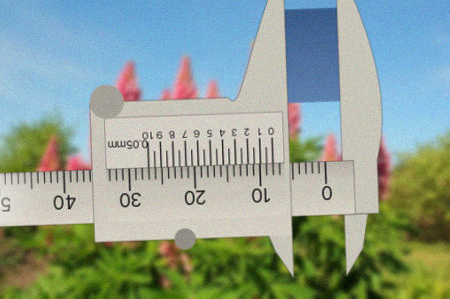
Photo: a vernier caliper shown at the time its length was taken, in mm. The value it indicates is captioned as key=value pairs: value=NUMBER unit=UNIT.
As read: value=8.0 unit=mm
